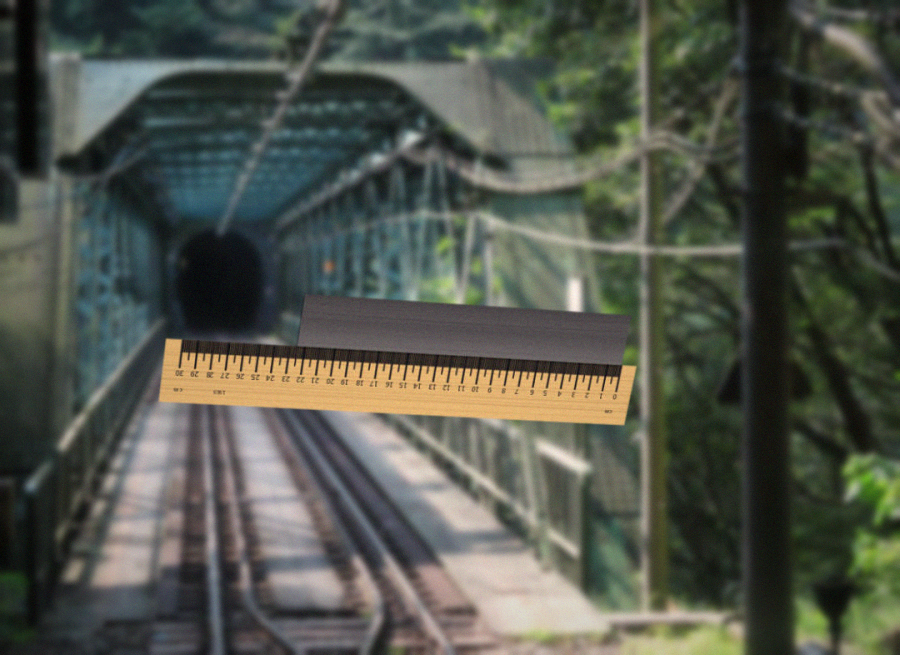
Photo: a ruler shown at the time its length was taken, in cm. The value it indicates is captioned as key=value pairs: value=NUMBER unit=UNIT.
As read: value=22.5 unit=cm
